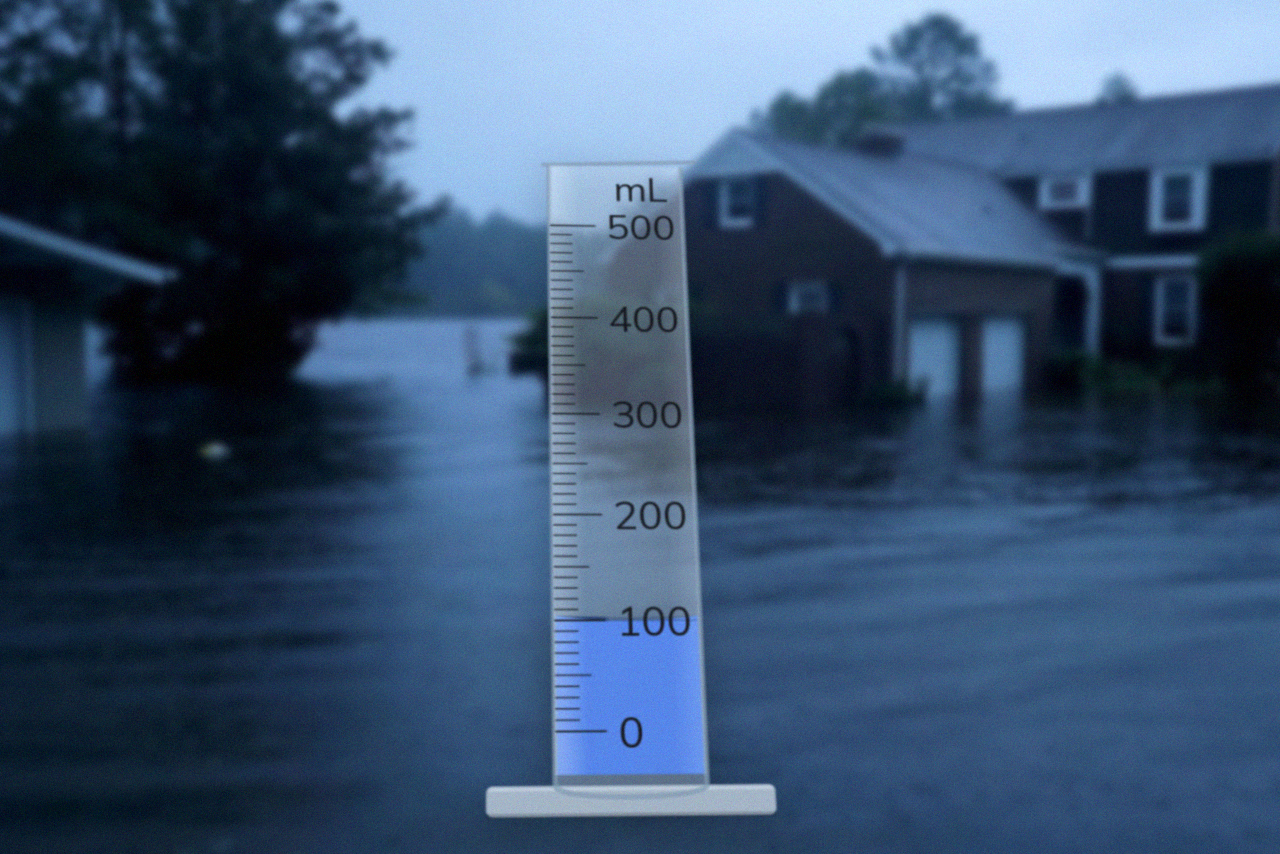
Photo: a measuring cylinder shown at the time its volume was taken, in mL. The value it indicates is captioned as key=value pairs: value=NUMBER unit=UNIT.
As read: value=100 unit=mL
